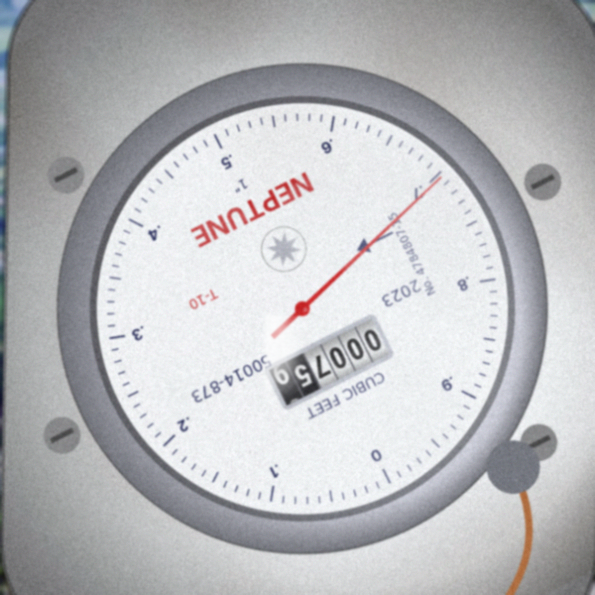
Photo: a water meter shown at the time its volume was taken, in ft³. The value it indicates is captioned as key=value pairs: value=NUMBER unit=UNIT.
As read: value=758.70 unit=ft³
